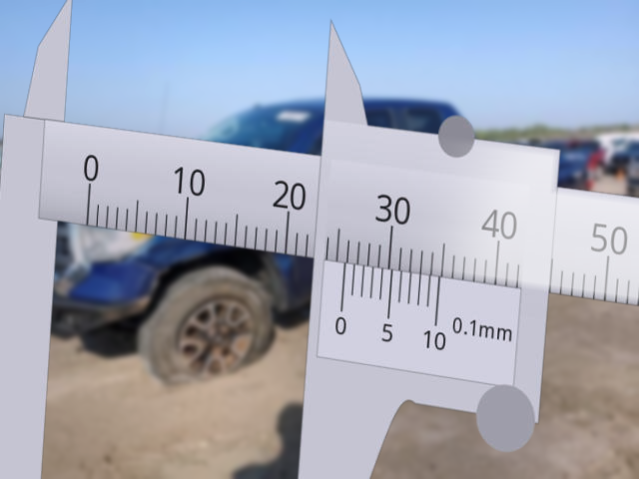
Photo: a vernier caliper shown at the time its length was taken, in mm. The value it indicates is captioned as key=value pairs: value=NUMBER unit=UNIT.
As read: value=25.8 unit=mm
